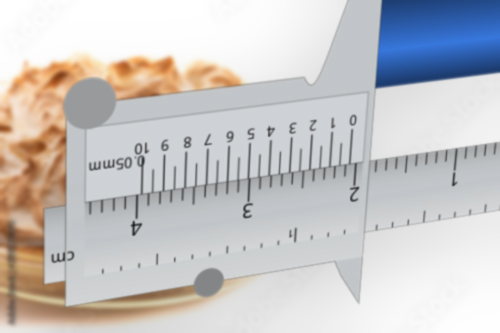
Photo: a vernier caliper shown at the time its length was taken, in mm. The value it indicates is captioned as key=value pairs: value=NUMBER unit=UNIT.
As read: value=20.6 unit=mm
